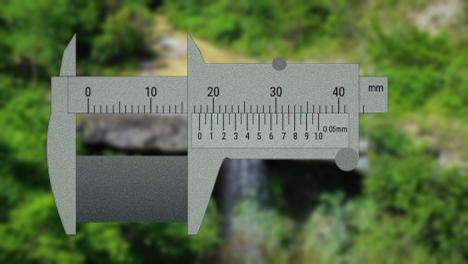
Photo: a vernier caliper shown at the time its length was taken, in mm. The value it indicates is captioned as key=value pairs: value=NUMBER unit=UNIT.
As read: value=17.8 unit=mm
